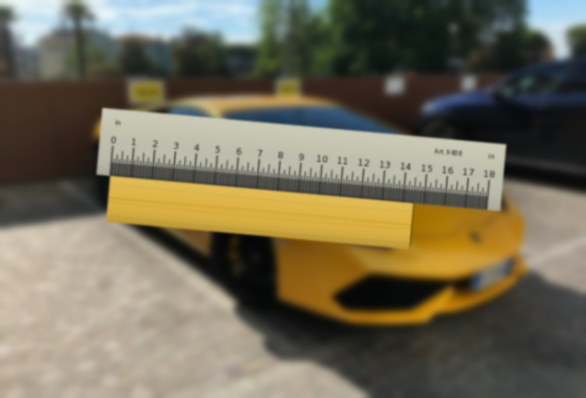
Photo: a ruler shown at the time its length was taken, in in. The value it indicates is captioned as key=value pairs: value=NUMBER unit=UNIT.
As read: value=14.5 unit=in
